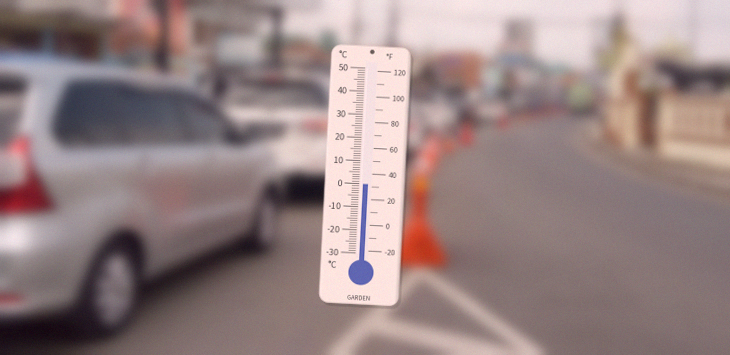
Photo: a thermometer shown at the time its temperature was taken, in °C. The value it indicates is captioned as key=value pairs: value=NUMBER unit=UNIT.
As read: value=0 unit=°C
